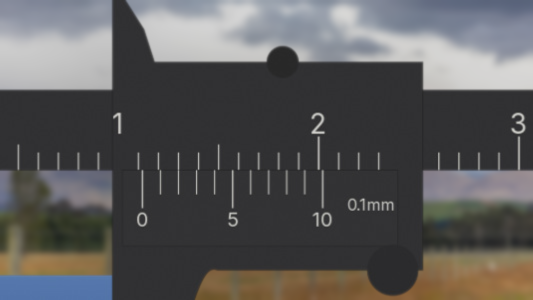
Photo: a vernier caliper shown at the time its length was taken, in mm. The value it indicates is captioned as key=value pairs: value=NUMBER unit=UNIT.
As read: value=11.2 unit=mm
